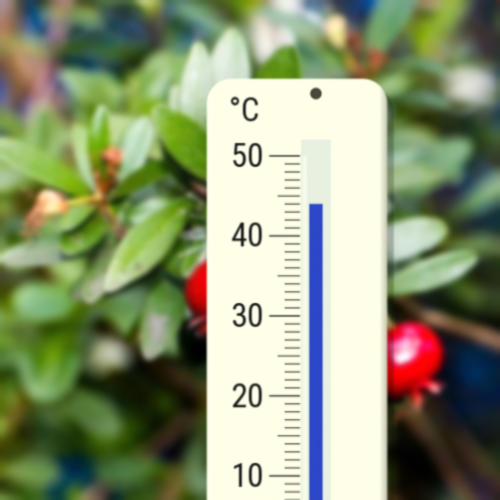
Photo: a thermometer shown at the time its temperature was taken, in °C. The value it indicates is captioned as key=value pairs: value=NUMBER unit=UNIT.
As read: value=44 unit=°C
